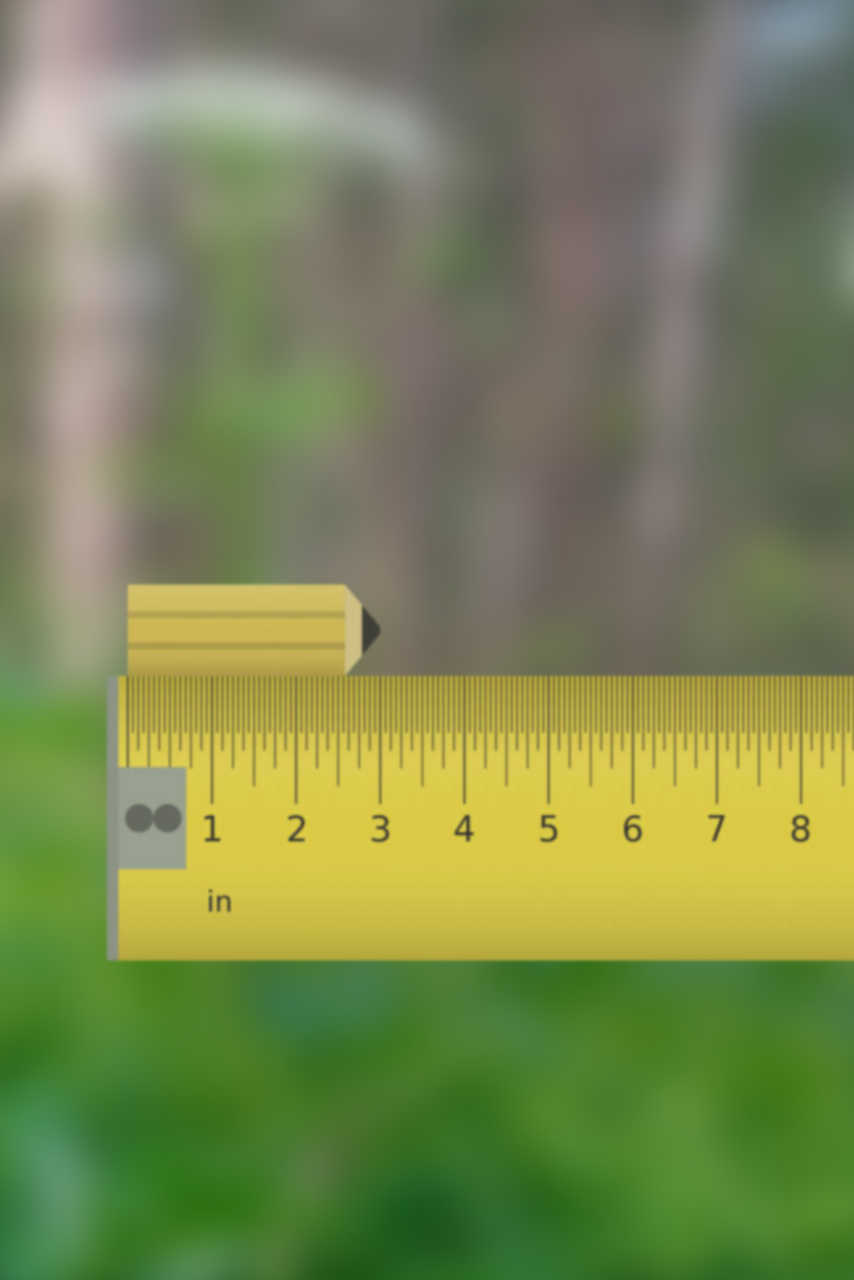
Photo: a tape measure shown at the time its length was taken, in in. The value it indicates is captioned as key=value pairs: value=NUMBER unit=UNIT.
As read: value=3 unit=in
